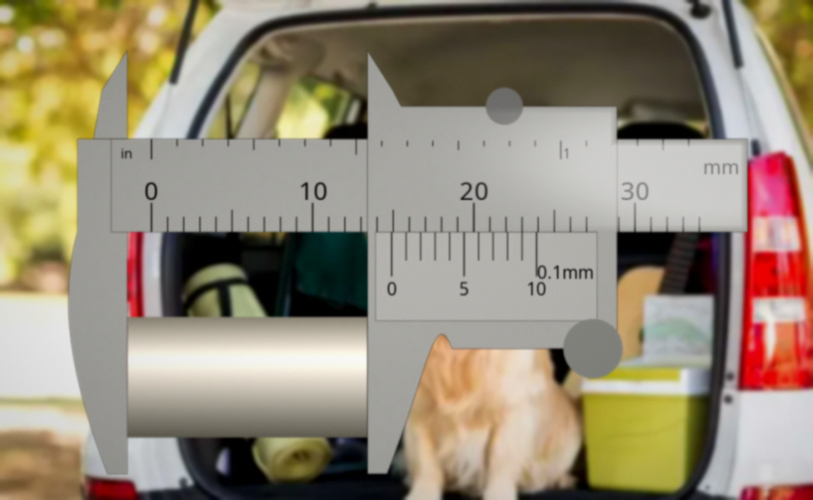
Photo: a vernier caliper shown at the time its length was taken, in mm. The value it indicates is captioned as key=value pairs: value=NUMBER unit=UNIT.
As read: value=14.9 unit=mm
